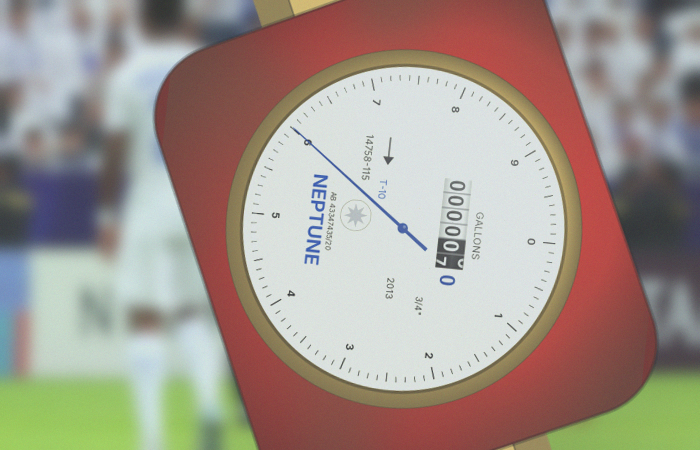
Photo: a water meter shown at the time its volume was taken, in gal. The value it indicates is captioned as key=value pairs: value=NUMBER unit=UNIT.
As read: value=66.0 unit=gal
